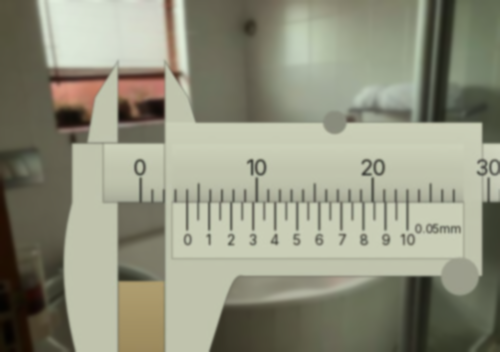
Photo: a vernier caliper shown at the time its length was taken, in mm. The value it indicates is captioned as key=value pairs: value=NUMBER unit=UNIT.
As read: value=4.0 unit=mm
